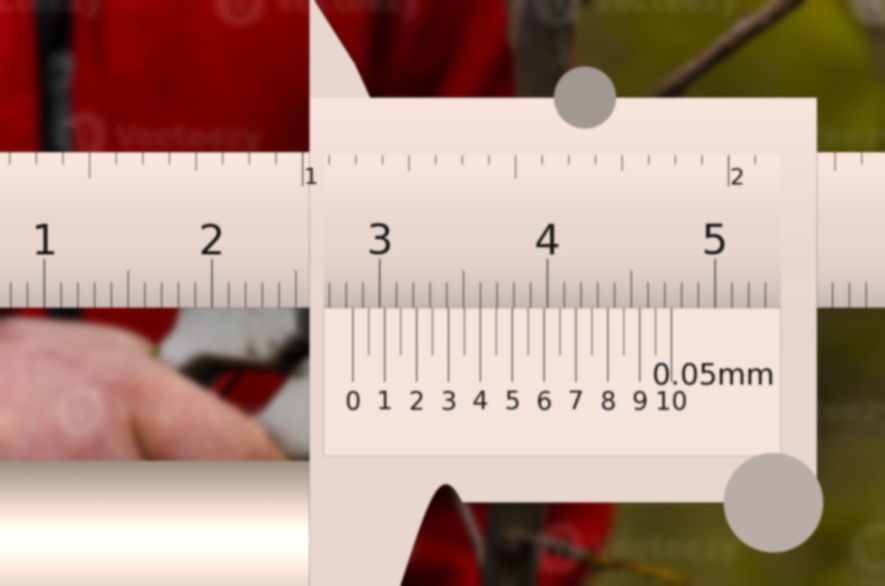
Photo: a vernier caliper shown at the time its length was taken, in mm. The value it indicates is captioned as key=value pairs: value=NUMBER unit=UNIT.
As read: value=28.4 unit=mm
